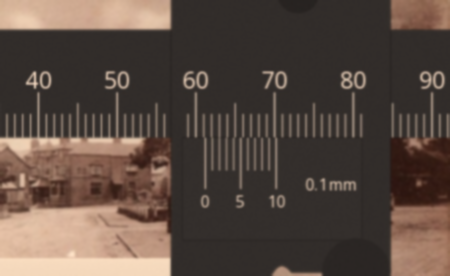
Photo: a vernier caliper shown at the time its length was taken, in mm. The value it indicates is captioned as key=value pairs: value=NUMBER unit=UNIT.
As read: value=61.2 unit=mm
